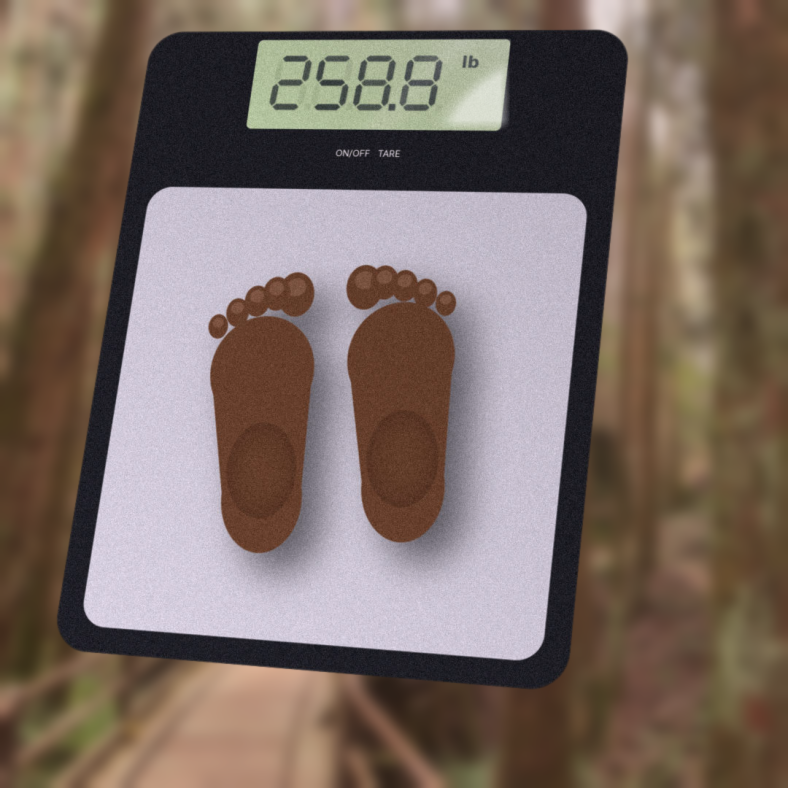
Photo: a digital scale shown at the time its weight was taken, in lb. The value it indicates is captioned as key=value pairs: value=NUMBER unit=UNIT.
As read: value=258.8 unit=lb
